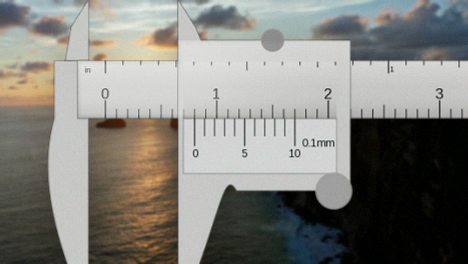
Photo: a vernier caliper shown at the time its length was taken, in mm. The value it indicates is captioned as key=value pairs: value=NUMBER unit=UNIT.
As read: value=8.0 unit=mm
